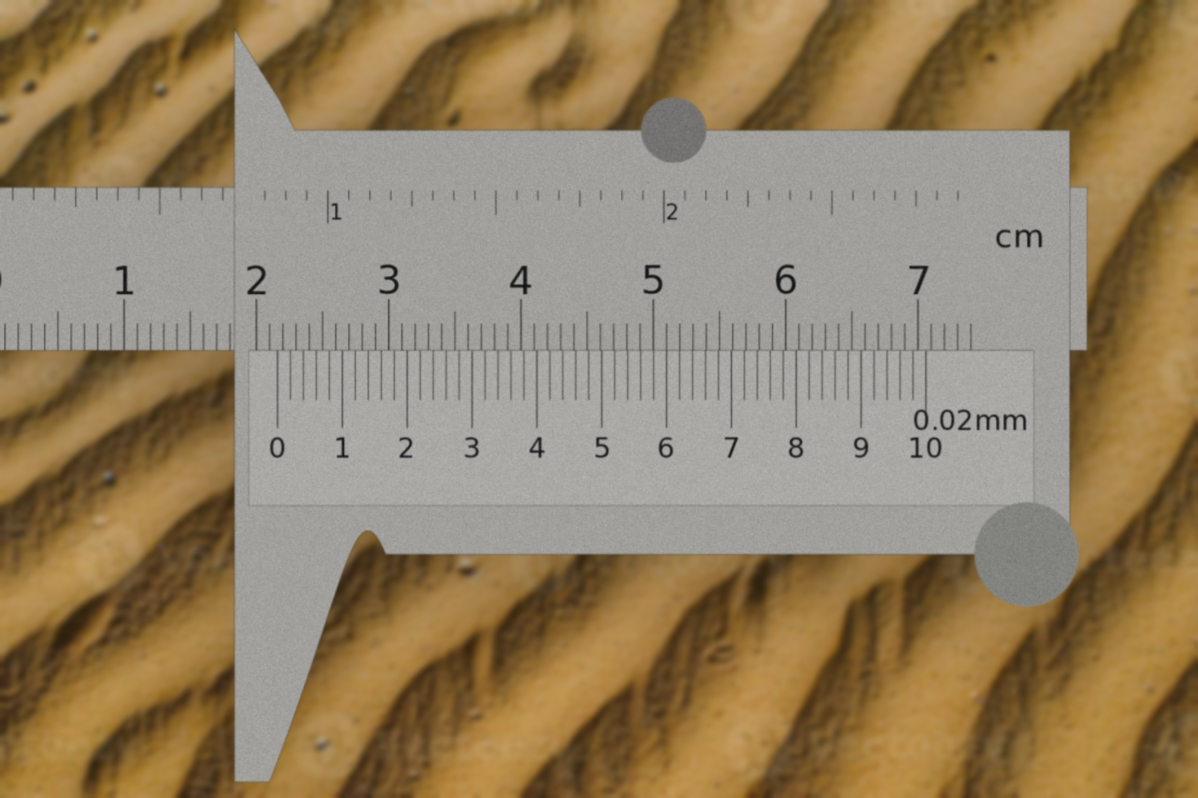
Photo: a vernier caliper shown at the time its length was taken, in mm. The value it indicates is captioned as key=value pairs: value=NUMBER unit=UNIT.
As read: value=21.6 unit=mm
